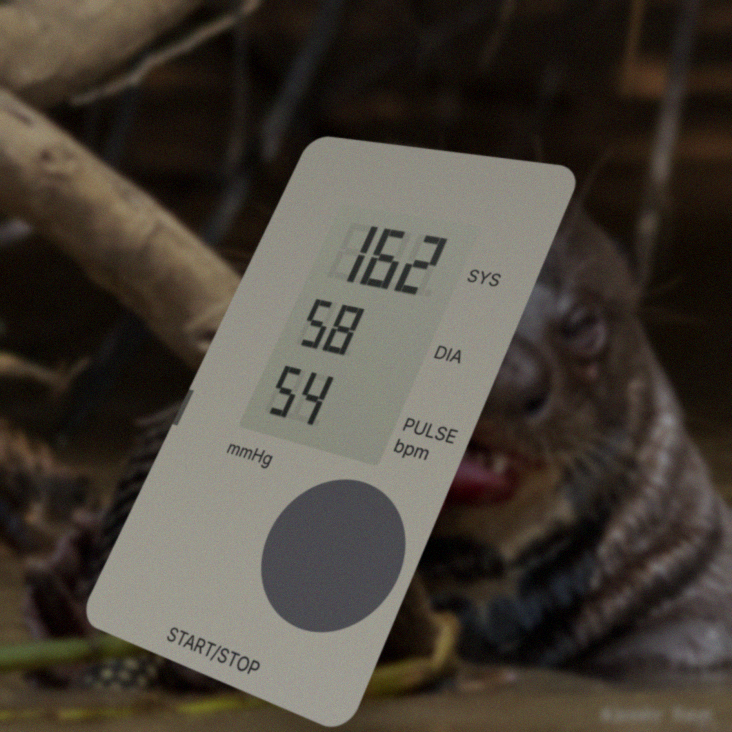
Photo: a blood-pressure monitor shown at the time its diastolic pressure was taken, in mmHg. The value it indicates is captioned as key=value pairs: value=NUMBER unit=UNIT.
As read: value=58 unit=mmHg
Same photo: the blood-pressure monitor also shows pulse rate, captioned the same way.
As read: value=54 unit=bpm
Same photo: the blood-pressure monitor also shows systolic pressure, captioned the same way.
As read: value=162 unit=mmHg
